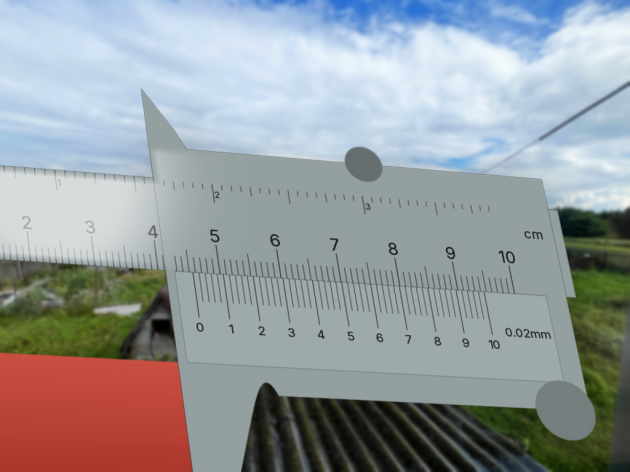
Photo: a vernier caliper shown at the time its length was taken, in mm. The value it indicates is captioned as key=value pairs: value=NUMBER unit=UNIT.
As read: value=45.6 unit=mm
